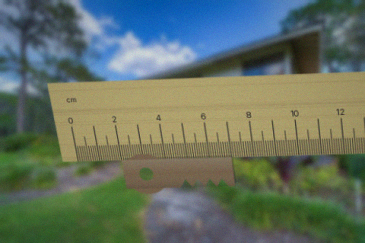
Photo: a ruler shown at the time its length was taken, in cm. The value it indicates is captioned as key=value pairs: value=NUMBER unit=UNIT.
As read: value=5 unit=cm
